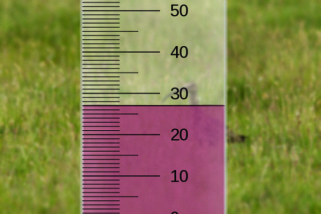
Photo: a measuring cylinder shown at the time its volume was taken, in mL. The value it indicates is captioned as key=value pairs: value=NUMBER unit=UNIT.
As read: value=27 unit=mL
